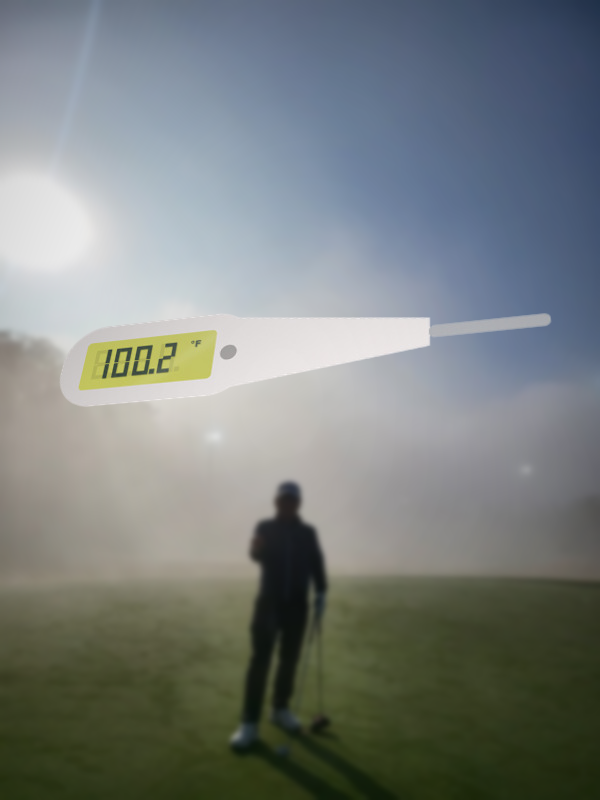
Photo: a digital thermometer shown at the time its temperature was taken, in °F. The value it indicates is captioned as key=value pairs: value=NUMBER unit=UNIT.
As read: value=100.2 unit=°F
